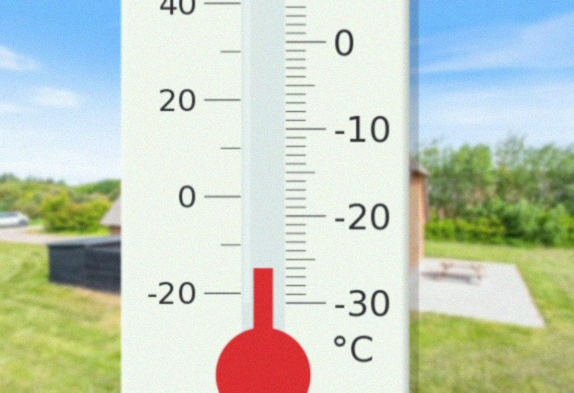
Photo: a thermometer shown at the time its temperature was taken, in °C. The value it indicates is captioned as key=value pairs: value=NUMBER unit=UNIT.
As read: value=-26 unit=°C
